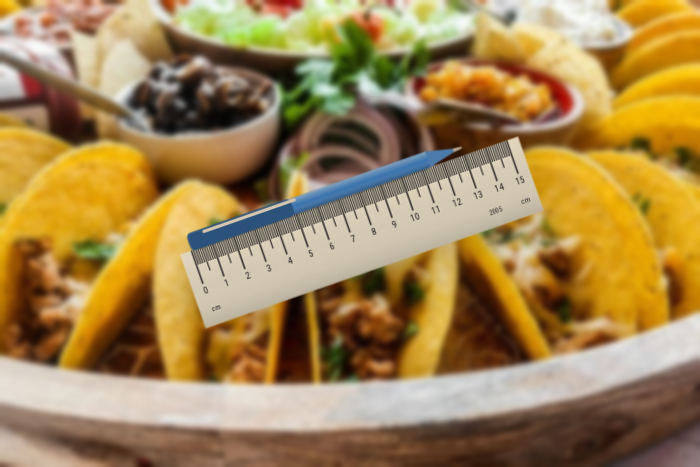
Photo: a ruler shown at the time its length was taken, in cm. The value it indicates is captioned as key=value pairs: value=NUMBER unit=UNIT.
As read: value=13 unit=cm
